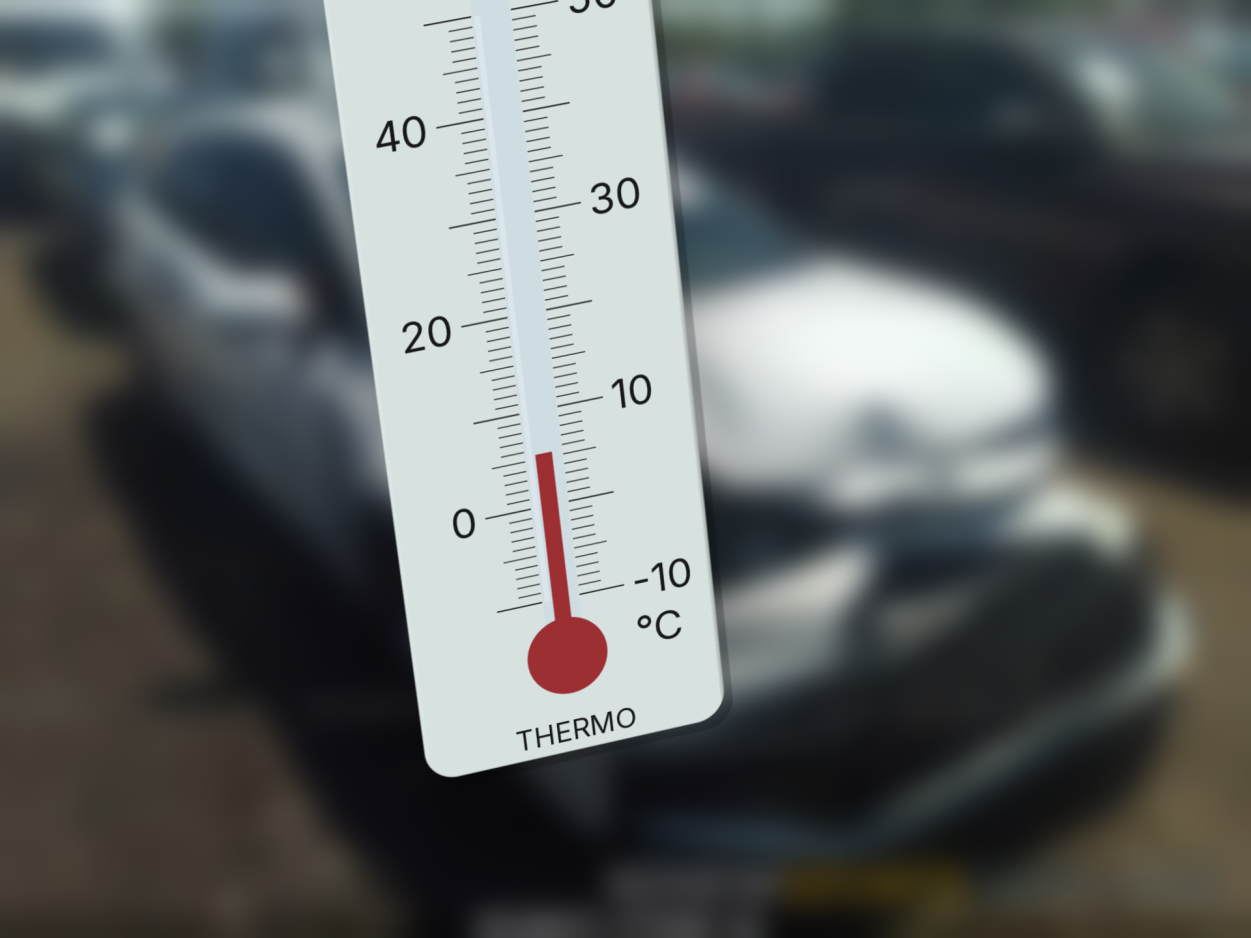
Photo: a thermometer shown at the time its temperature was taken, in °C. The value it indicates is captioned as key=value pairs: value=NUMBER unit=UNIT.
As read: value=5.5 unit=°C
